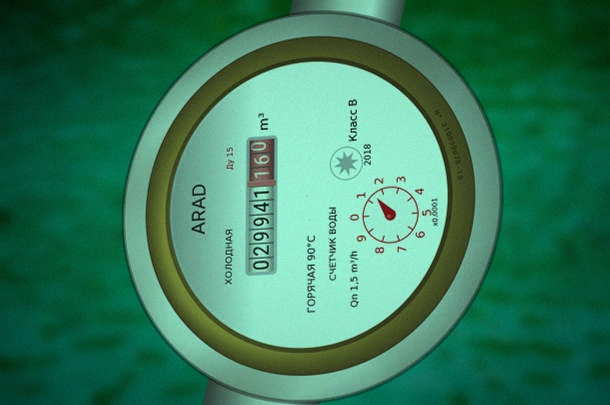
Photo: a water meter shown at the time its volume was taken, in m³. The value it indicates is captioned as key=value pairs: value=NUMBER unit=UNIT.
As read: value=29941.1601 unit=m³
